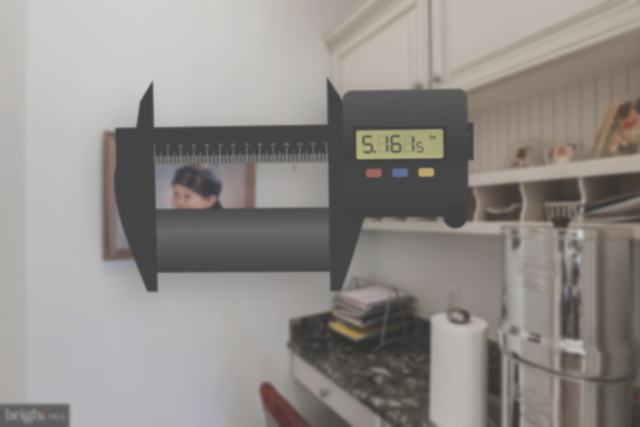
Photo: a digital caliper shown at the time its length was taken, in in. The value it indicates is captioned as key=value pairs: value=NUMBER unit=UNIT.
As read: value=5.1615 unit=in
